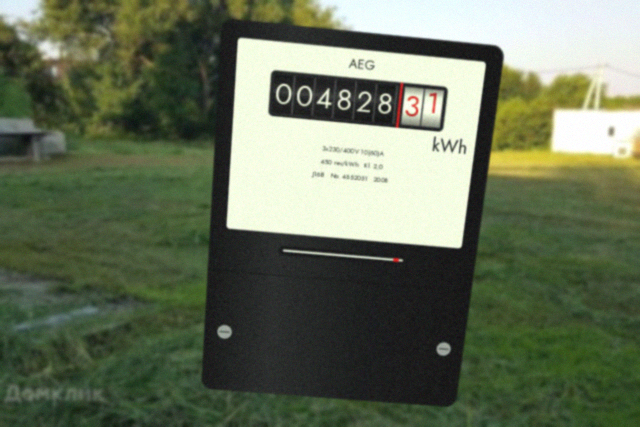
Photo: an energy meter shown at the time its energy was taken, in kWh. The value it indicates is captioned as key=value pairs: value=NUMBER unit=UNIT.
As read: value=4828.31 unit=kWh
